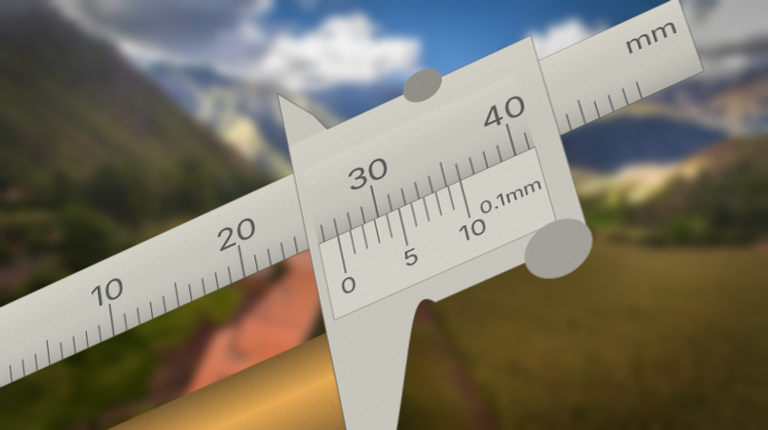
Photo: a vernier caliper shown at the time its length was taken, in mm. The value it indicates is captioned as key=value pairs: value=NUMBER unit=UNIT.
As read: value=27.0 unit=mm
